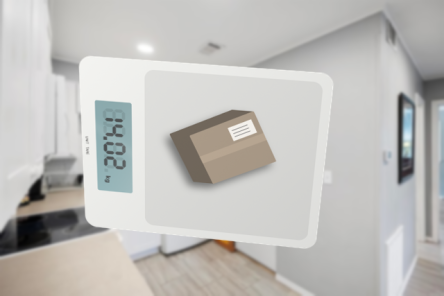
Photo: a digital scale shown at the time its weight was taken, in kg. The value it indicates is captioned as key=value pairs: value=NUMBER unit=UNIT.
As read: value=14.02 unit=kg
